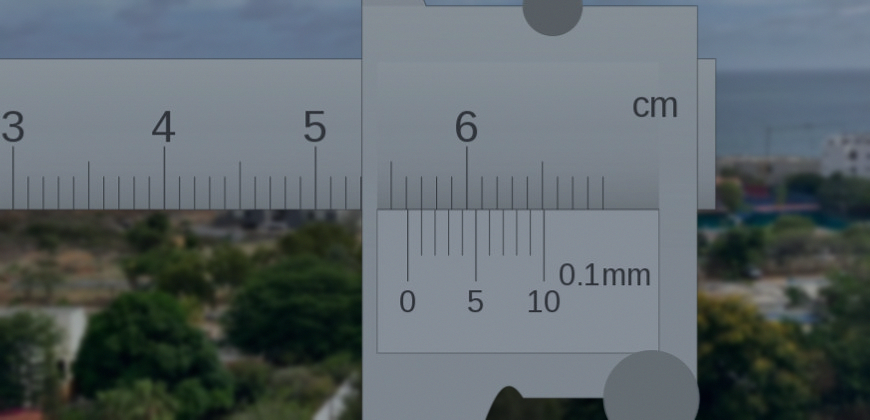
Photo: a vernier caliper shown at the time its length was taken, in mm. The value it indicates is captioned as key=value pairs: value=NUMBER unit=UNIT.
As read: value=56.1 unit=mm
